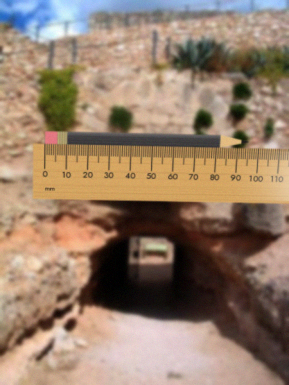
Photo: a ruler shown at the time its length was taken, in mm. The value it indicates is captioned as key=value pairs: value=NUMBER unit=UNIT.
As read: value=95 unit=mm
